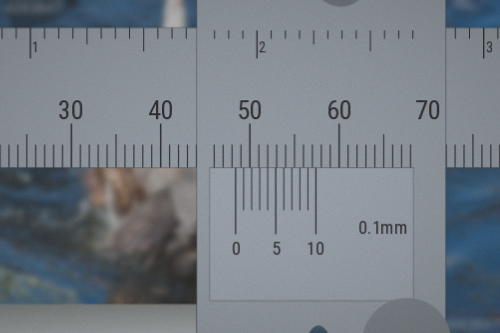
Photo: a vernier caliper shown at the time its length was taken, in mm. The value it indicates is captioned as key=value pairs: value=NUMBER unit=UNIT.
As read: value=48.4 unit=mm
